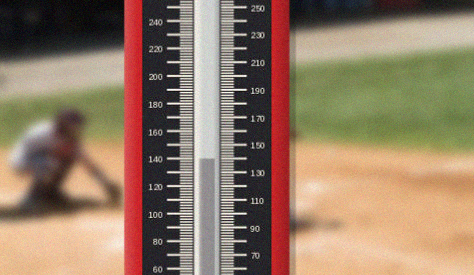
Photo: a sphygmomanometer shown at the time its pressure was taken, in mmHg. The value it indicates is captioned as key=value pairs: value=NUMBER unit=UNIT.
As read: value=140 unit=mmHg
